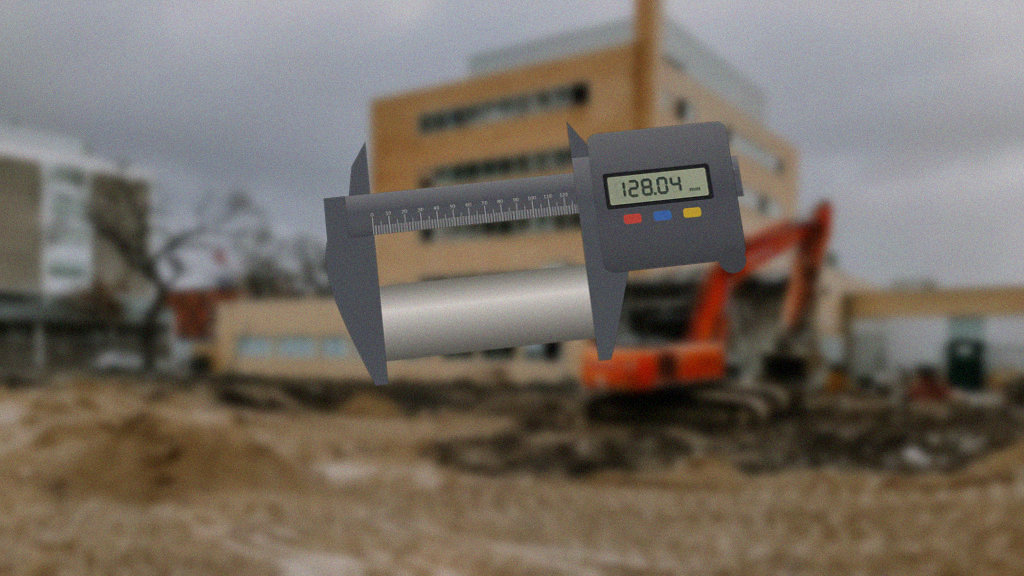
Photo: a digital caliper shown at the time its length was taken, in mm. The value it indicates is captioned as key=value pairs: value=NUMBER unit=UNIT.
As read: value=128.04 unit=mm
